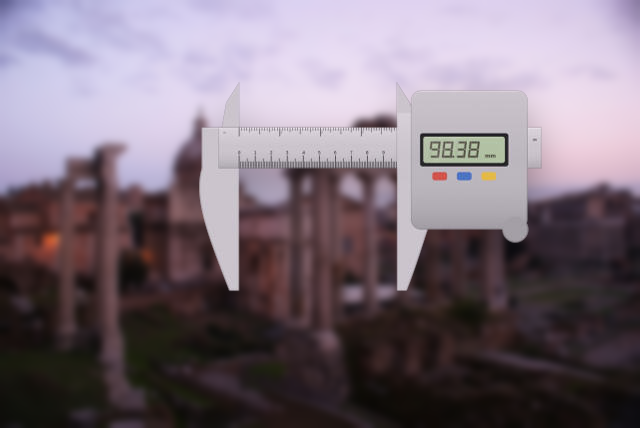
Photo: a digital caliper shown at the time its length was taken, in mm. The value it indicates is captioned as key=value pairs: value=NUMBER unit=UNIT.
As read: value=98.38 unit=mm
